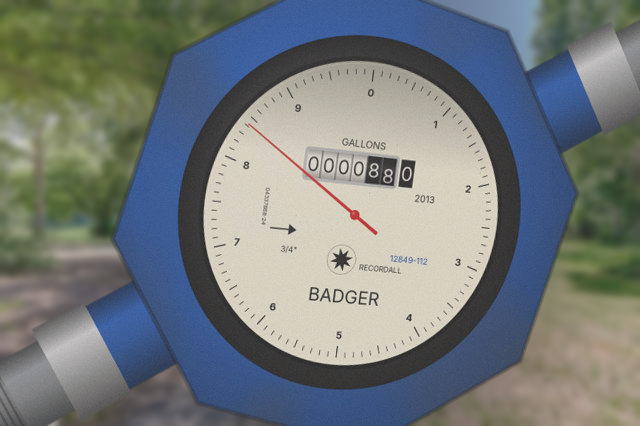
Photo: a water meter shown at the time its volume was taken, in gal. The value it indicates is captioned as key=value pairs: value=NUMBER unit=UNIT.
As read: value=878.4 unit=gal
